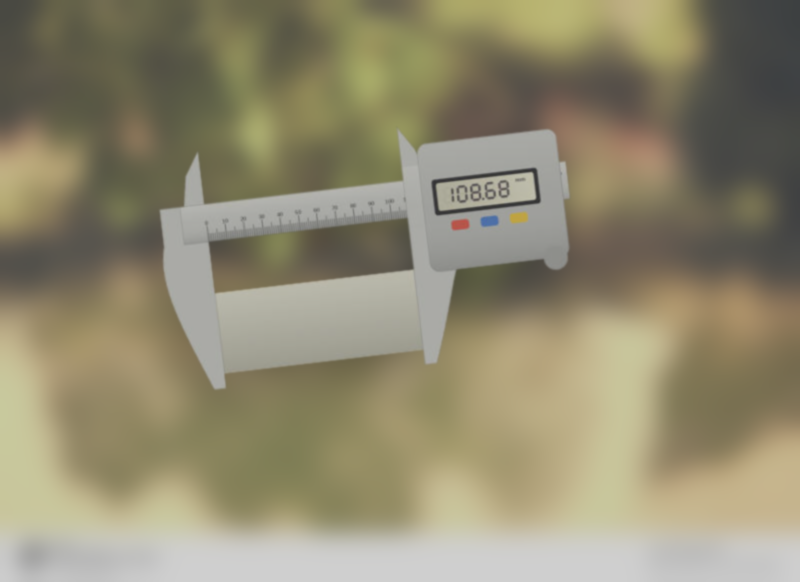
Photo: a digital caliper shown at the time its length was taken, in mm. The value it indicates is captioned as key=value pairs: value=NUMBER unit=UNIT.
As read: value=108.68 unit=mm
